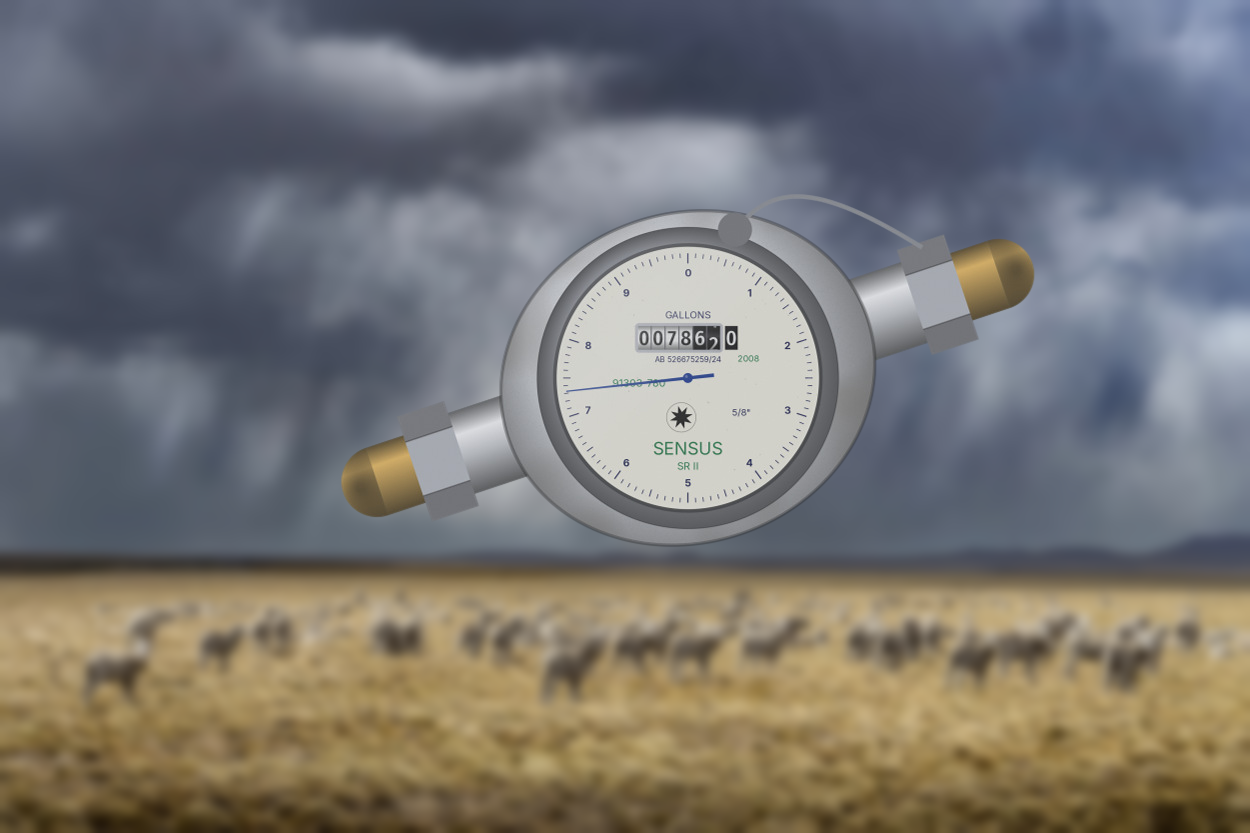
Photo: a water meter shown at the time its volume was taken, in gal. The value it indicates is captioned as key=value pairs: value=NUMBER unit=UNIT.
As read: value=78617.3 unit=gal
